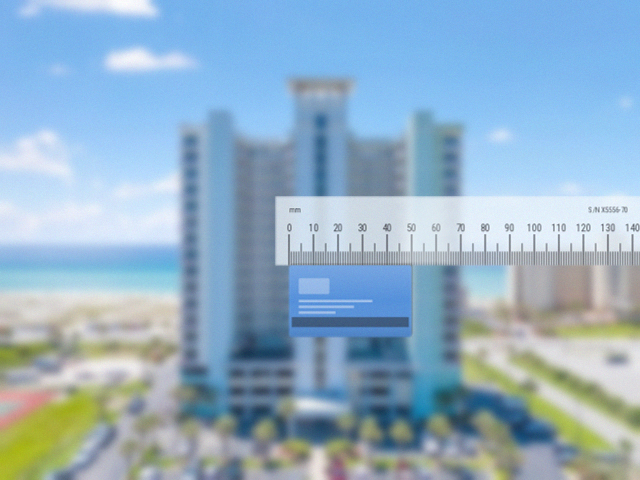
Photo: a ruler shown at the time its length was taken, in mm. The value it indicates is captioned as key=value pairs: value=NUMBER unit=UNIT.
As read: value=50 unit=mm
